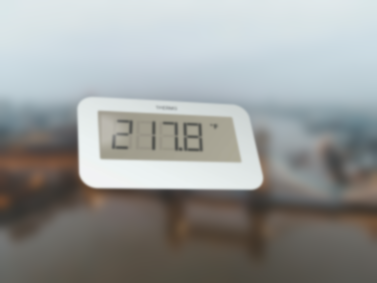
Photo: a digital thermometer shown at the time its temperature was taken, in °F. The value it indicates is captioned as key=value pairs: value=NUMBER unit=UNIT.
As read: value=217.8 unit=°F
